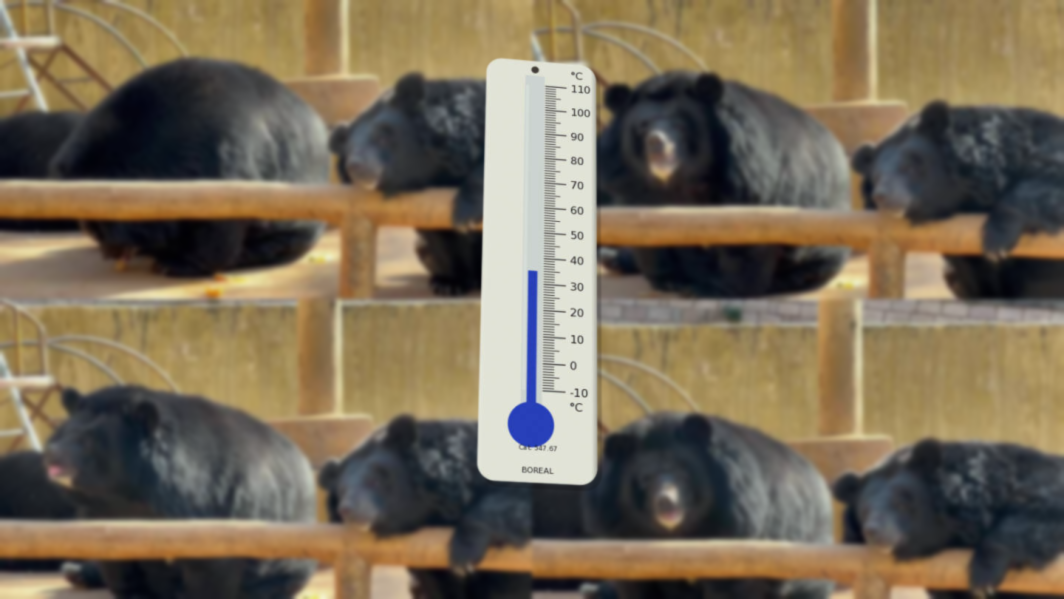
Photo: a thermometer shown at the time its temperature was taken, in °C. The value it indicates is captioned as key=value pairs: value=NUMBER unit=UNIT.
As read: value=35 unit=°C
